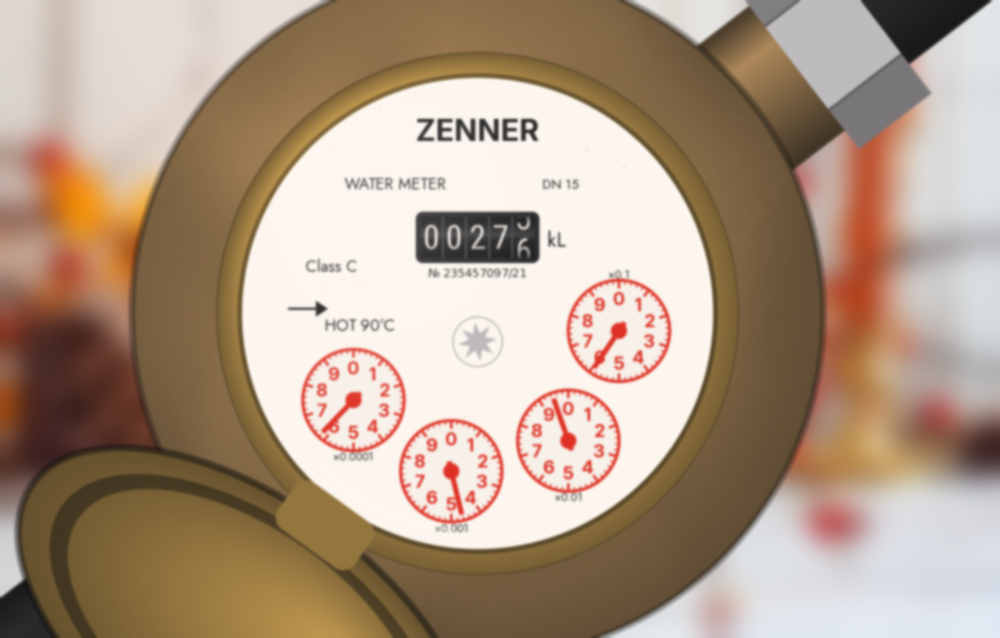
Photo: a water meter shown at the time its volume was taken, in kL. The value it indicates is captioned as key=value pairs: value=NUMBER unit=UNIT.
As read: value=275.5946 unit=kL
